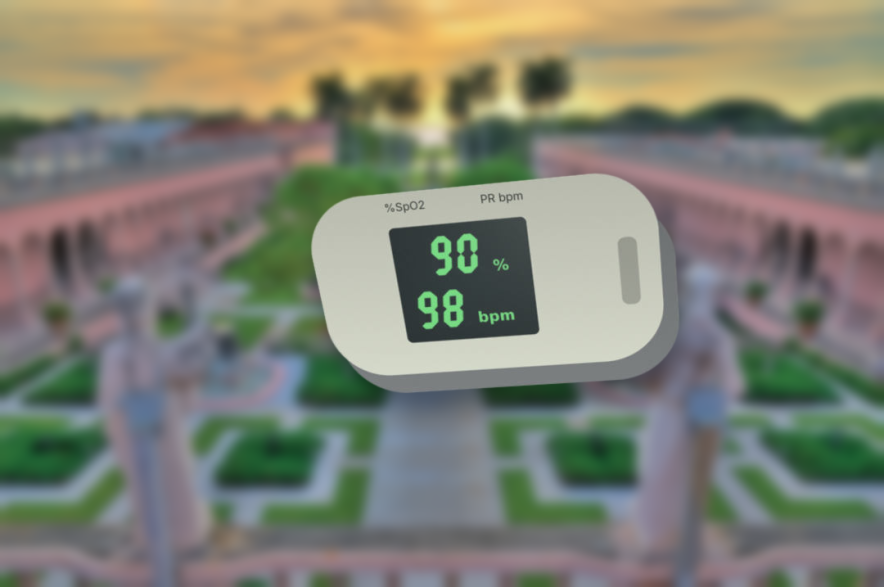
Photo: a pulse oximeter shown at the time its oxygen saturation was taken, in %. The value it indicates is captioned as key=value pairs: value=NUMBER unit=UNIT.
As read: value=90 unit=%
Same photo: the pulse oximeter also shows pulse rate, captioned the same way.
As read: value=98 unit=bpm
